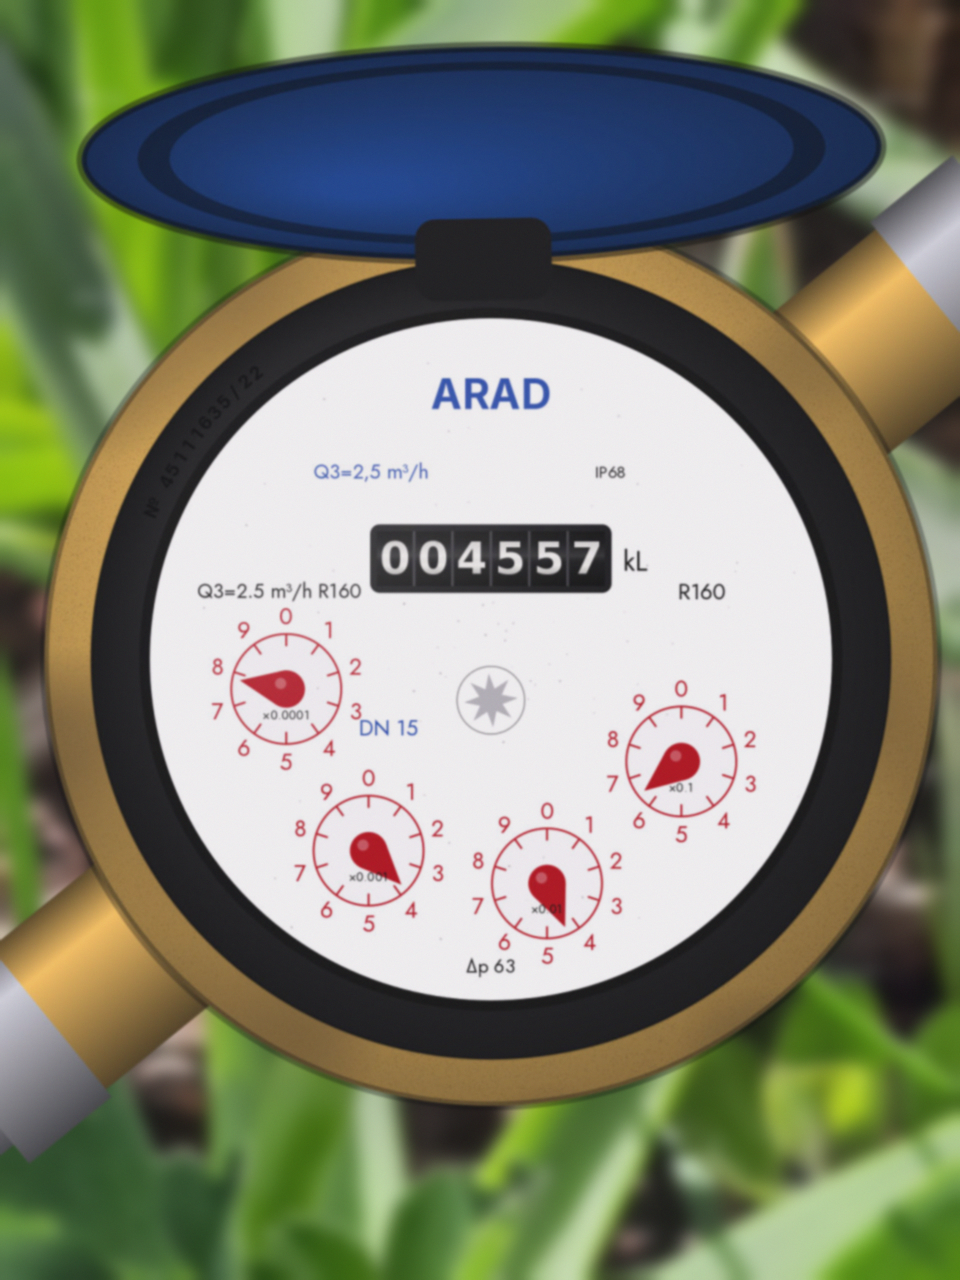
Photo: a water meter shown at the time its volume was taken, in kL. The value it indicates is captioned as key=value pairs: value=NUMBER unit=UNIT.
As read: value=4557.6437 unit=kL
